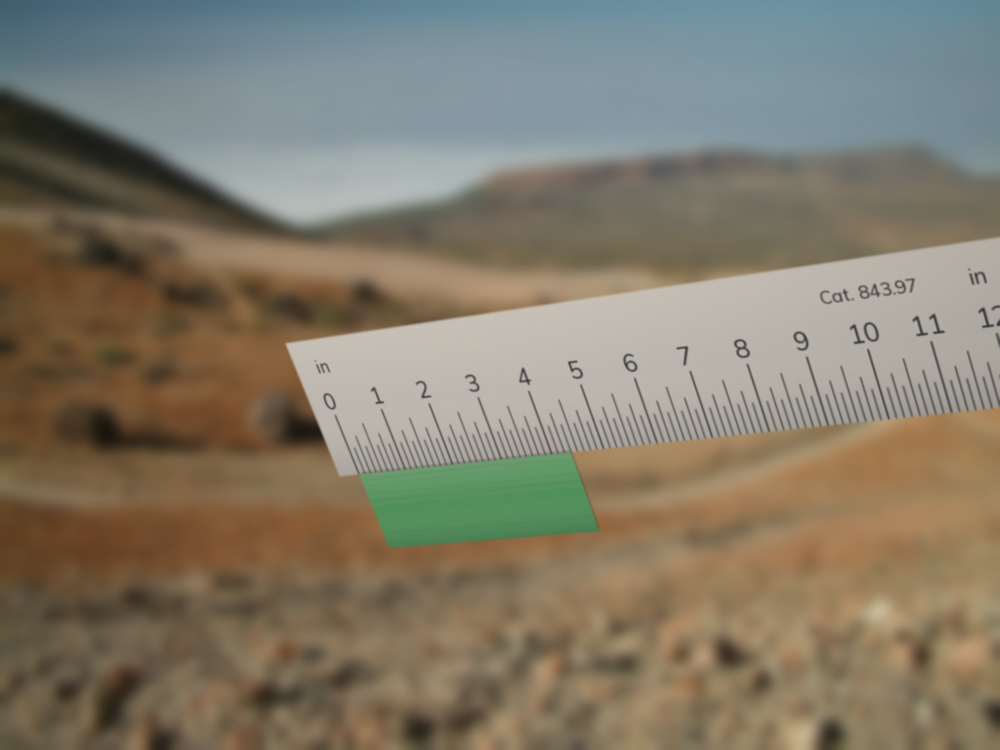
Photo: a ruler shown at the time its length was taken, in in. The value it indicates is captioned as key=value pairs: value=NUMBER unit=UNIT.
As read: value=4.375 unit=in
